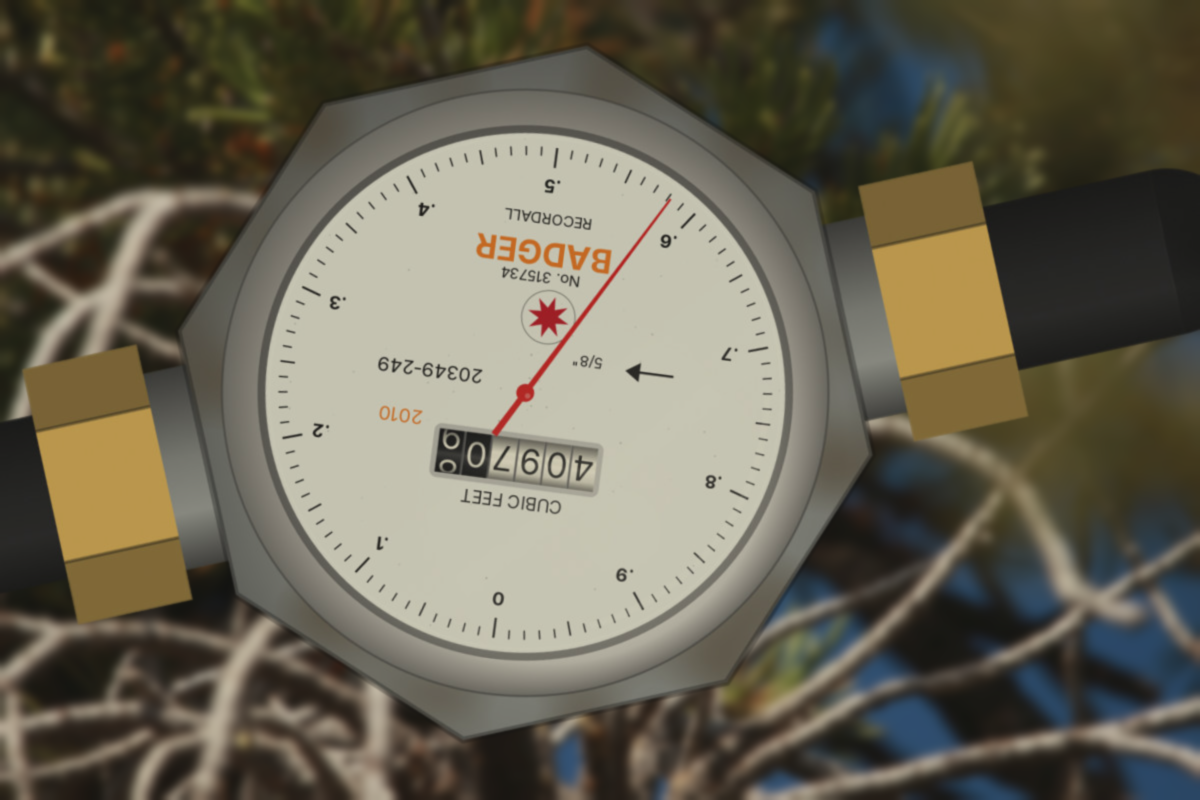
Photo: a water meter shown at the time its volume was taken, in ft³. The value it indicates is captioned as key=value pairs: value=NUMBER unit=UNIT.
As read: value=409708.58 unit=ft³
